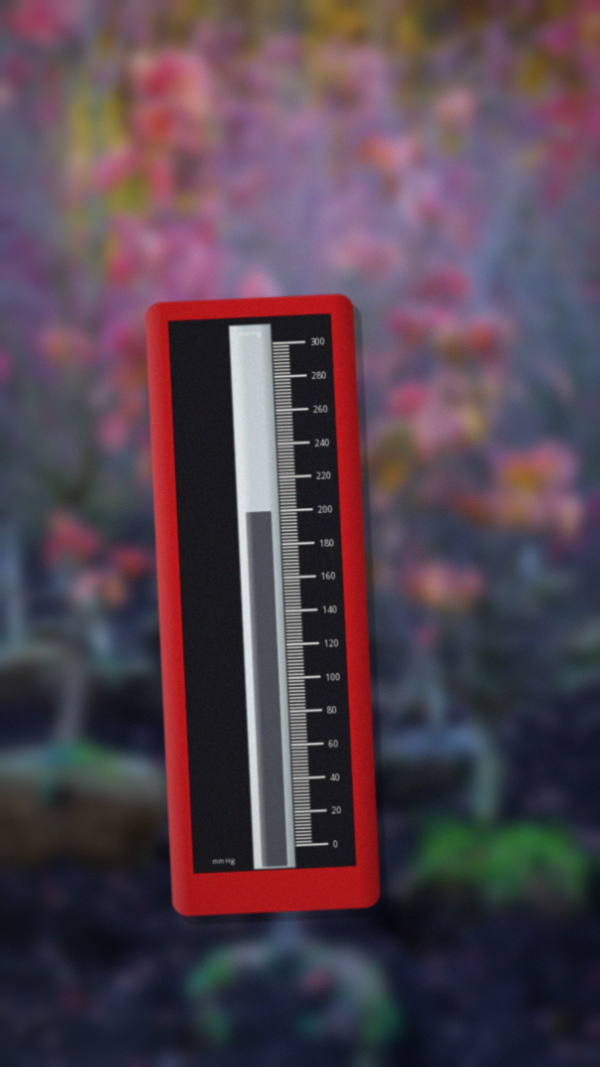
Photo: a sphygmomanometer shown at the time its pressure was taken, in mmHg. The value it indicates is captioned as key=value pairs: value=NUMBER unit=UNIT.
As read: value=200 unit=mmHg
